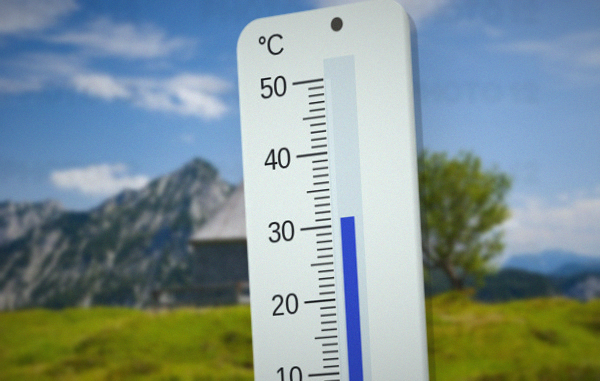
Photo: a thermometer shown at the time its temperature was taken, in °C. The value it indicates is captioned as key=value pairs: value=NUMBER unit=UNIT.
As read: value=31 unit=°C
